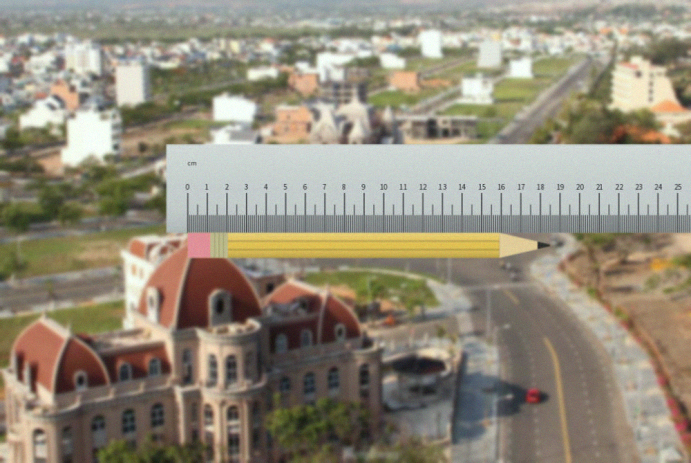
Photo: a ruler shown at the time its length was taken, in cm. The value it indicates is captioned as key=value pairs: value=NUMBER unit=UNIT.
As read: value=18.5 unit=cm
